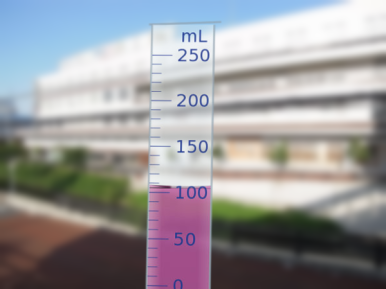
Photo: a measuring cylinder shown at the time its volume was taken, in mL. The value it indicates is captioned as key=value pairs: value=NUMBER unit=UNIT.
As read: value=105 unit=mL
